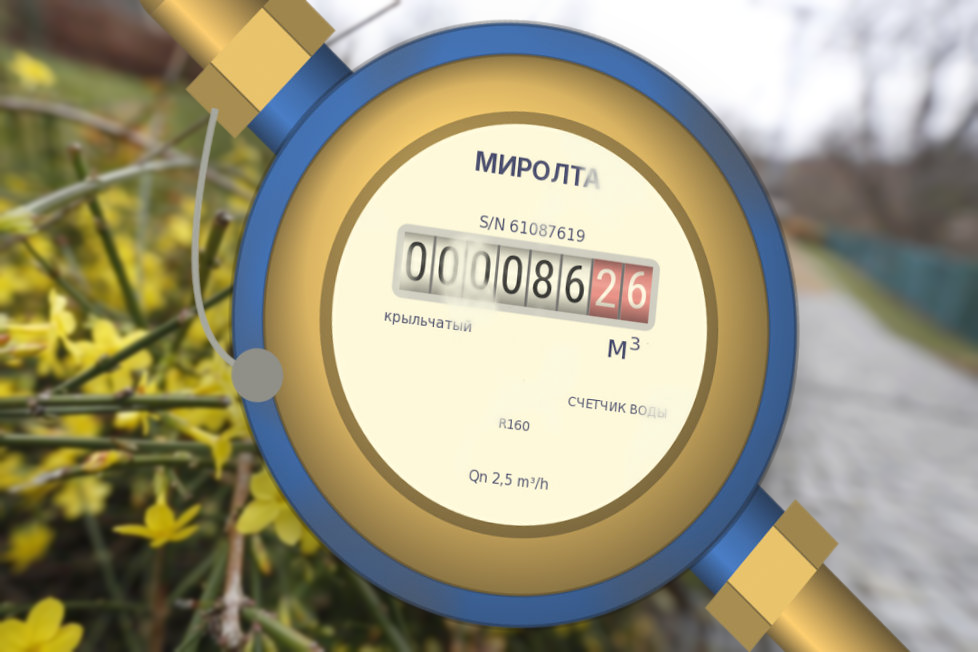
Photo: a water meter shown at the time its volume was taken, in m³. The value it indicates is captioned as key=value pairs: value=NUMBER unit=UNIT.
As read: value=86.26 unit=m³
